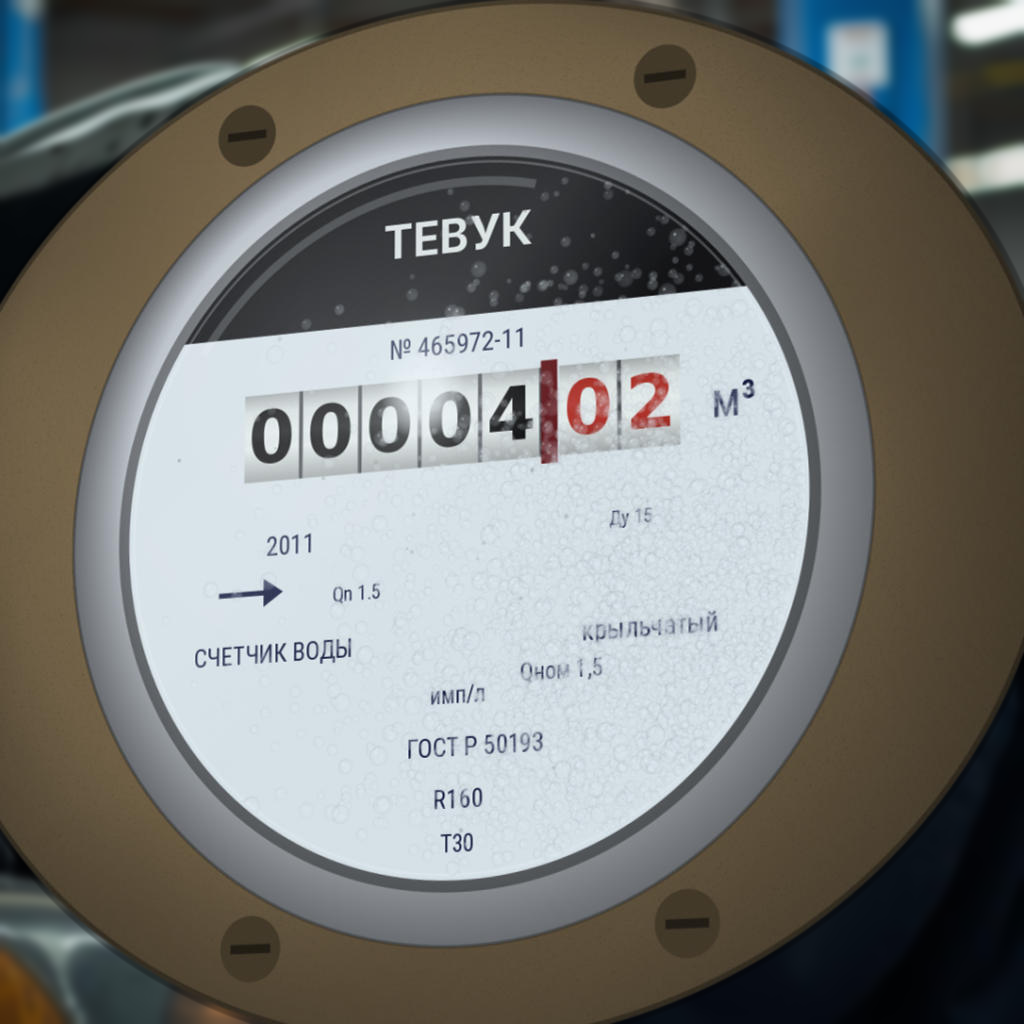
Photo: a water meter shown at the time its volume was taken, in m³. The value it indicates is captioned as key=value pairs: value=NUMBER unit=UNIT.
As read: value=4.02 unit=m³
